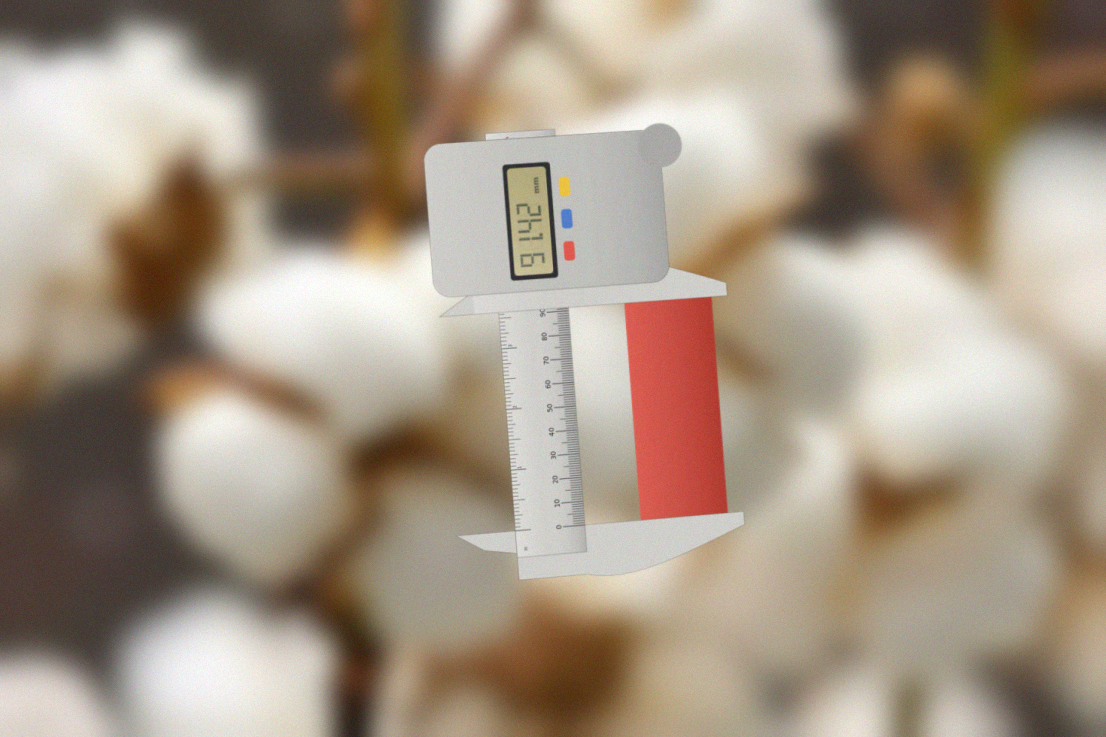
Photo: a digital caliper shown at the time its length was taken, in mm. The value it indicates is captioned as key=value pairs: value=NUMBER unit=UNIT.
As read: value=91.42 unit=mm
